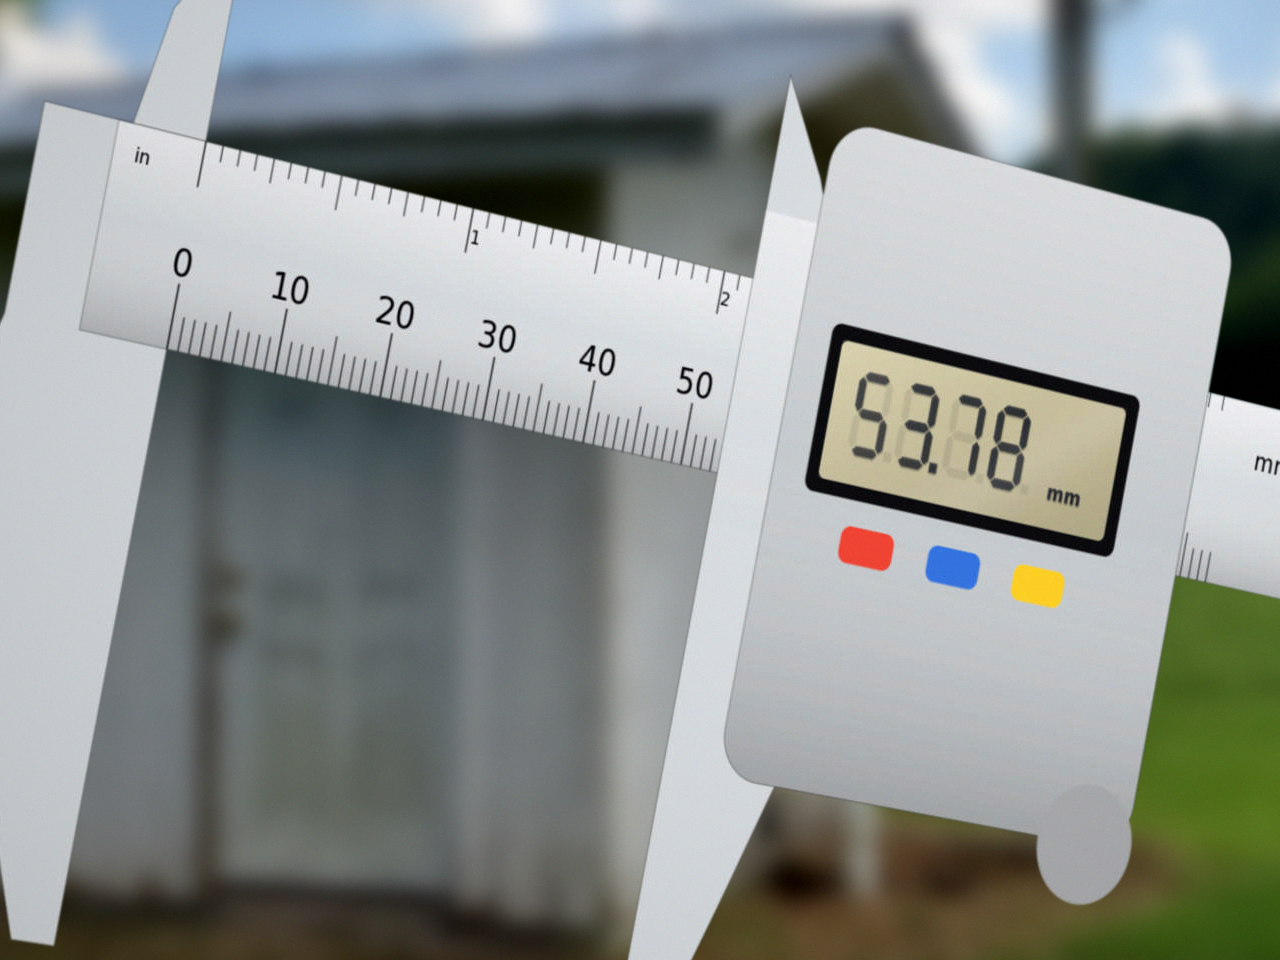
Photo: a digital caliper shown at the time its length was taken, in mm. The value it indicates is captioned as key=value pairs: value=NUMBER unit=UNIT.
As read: value=53.78 unit=mm
